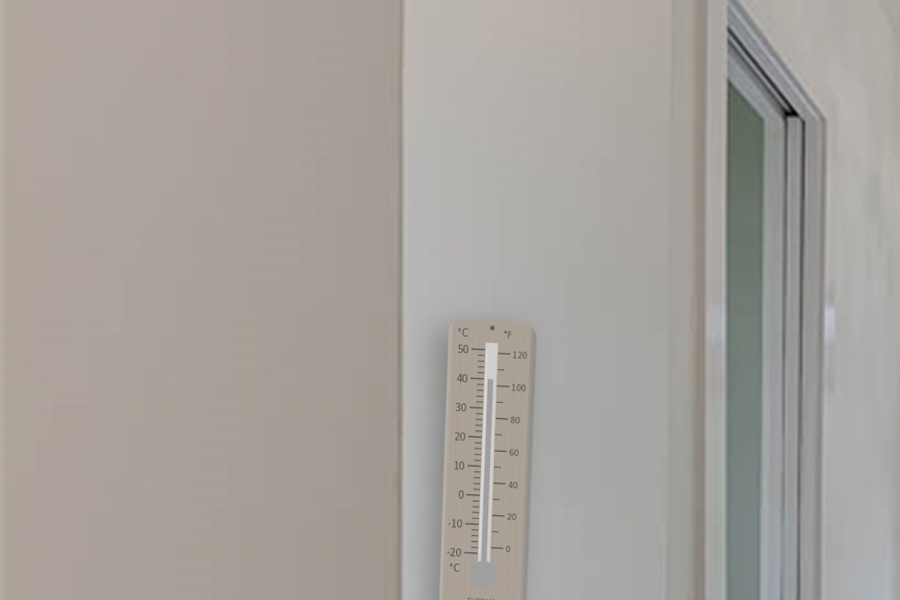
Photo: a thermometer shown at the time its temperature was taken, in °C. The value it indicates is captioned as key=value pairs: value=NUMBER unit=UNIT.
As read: value=40 unit=°C
